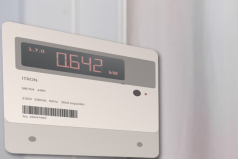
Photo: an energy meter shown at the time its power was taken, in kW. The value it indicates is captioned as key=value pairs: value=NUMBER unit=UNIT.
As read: value=0.642 unit=kW
